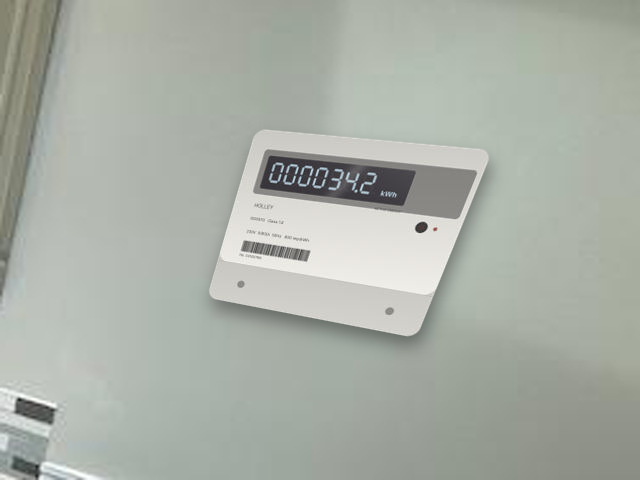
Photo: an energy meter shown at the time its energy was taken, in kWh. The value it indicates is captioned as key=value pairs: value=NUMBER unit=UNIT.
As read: value=34.2 unit=kWh
